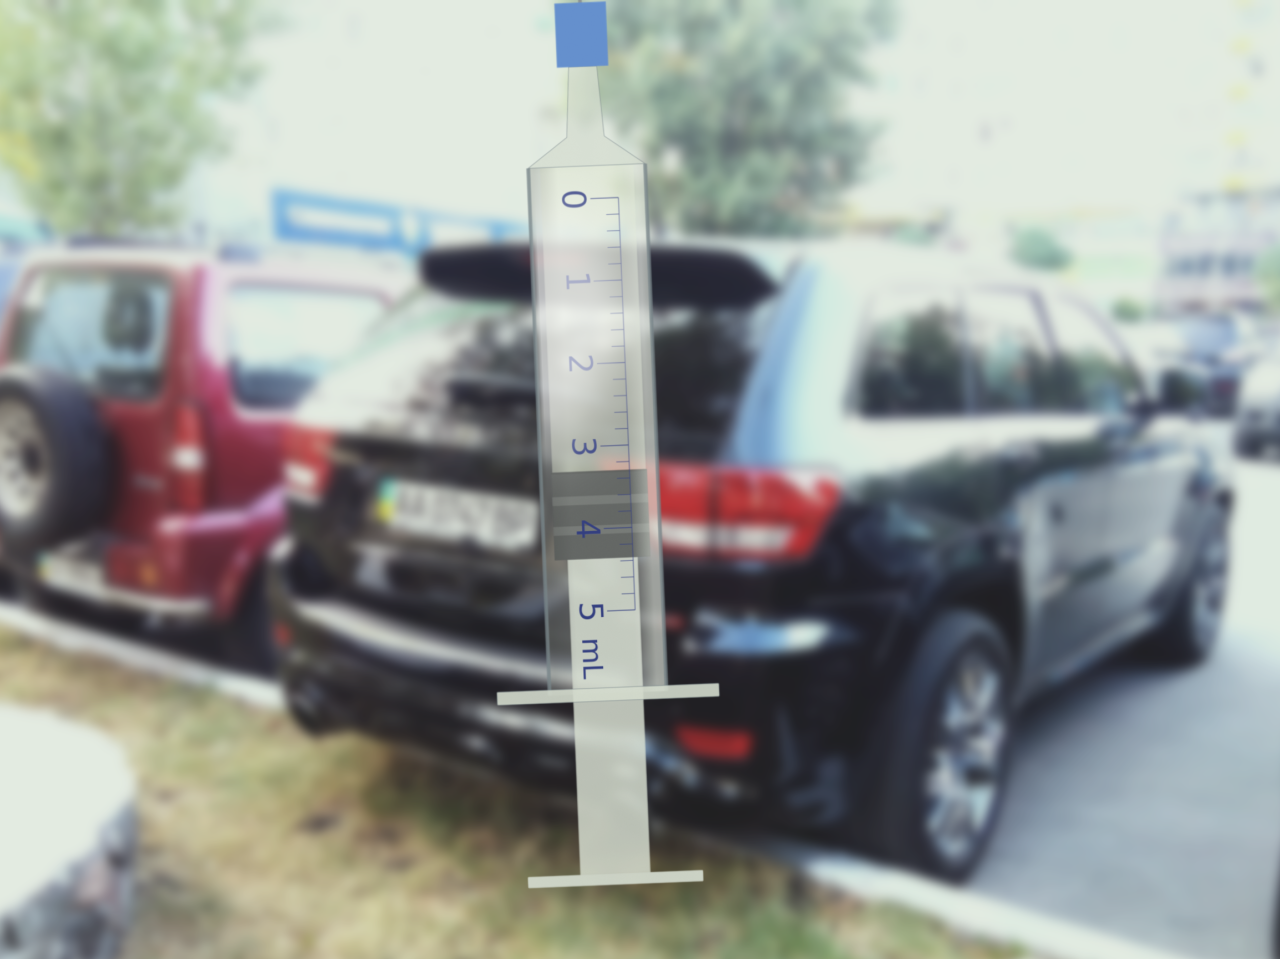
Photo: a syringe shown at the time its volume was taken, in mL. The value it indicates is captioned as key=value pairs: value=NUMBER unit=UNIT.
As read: value=3.3 unit=mL
